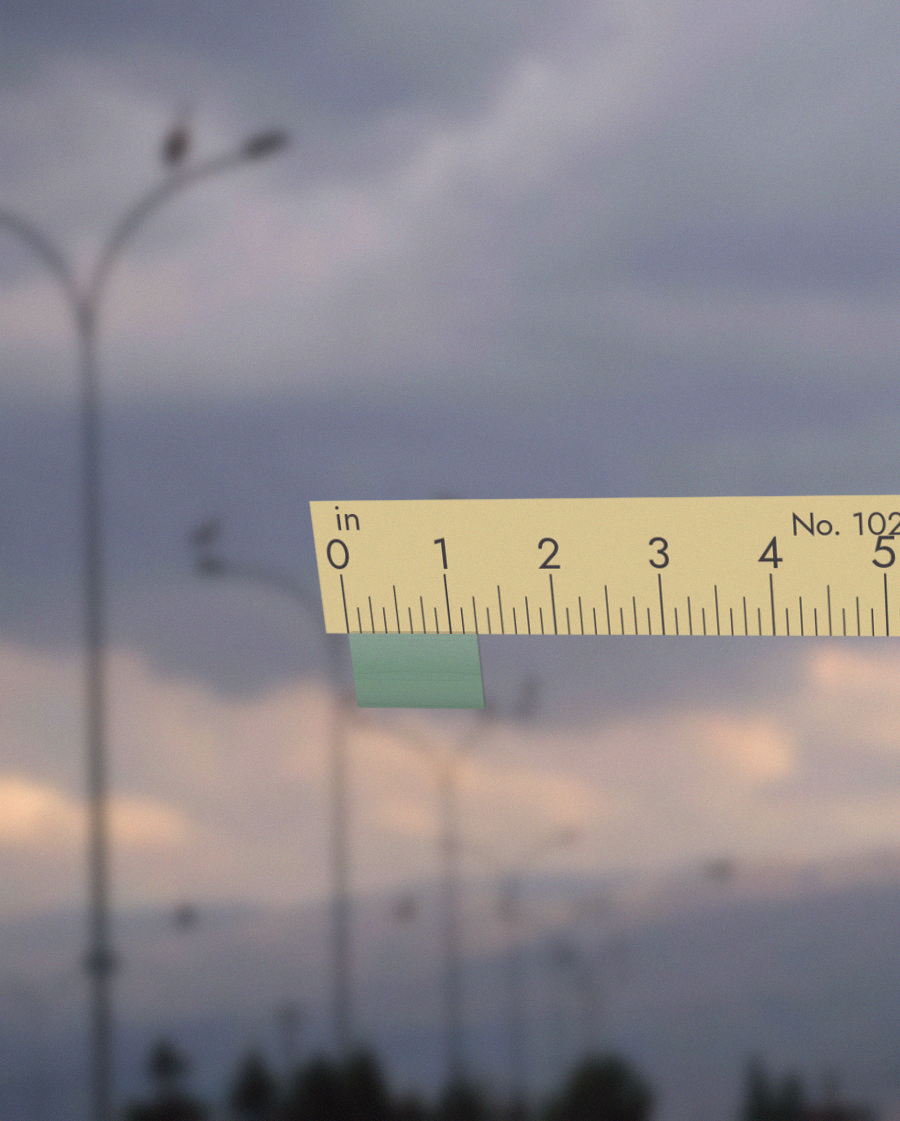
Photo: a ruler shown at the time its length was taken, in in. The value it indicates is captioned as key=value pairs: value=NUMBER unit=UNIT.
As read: value=1.25 unit=in
